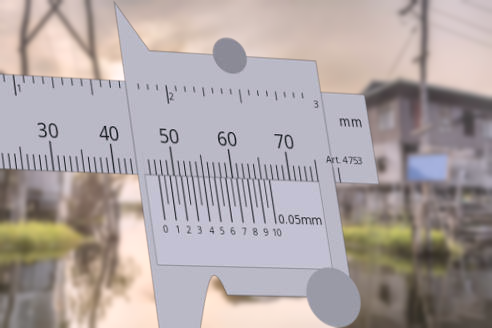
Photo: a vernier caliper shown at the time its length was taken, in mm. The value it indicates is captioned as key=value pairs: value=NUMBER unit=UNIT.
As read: value=47.4 unit=mm
